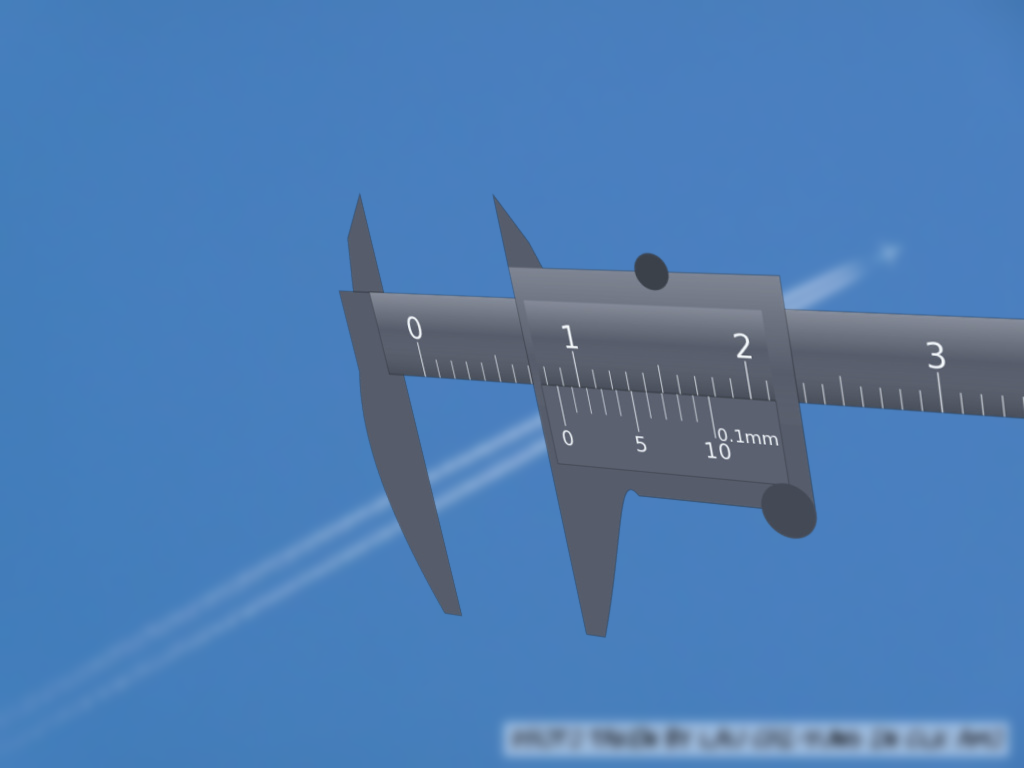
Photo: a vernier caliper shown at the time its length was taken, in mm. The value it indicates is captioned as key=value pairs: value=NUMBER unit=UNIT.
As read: value=8.6 unit=mm
